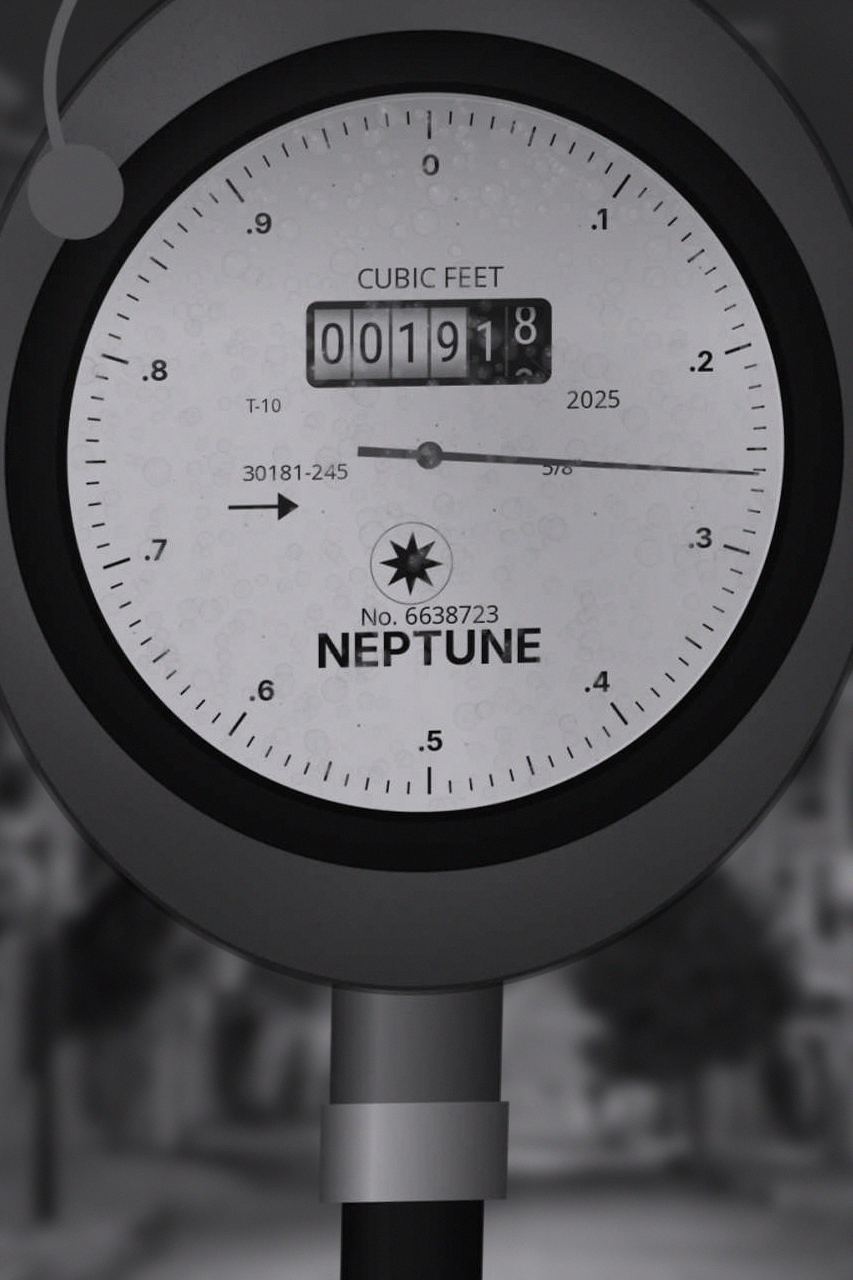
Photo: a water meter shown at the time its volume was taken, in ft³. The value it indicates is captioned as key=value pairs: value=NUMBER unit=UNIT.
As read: value=1918.26 unit=ft³
